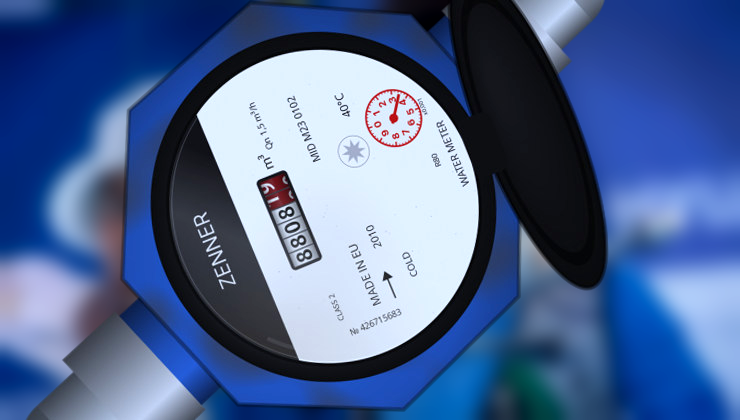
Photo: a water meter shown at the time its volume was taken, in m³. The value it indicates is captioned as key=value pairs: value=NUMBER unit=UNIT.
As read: value=8808.193 unit=m³
